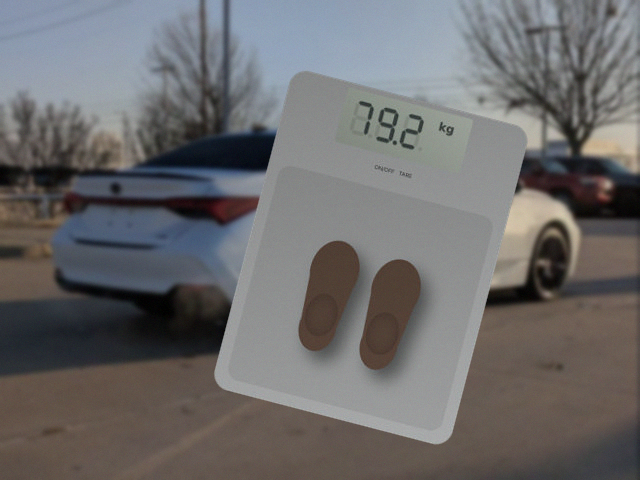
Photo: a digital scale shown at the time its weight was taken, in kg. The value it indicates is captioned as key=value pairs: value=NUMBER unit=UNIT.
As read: value=79.2 unit=kg
